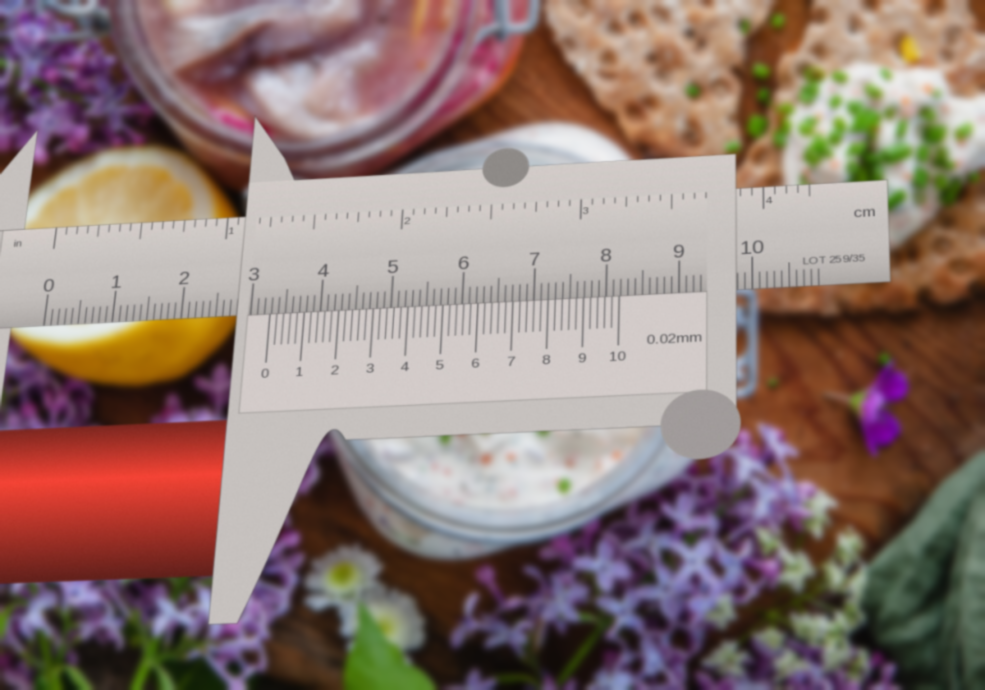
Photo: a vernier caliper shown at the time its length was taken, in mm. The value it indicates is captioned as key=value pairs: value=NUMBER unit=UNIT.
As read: value=32.8 unit=mm
